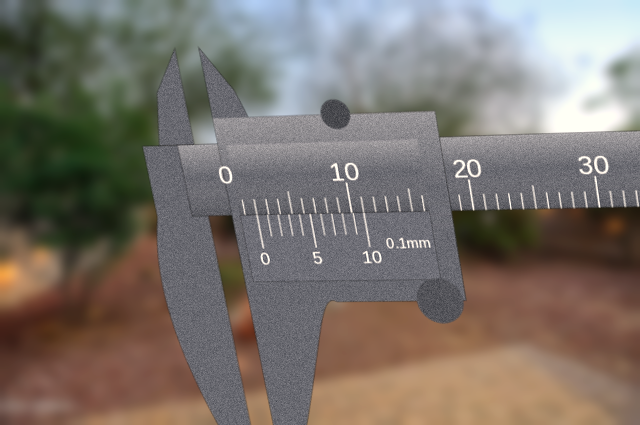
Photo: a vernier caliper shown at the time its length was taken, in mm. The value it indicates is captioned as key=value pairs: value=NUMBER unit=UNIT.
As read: value=2.0 unit=mm
